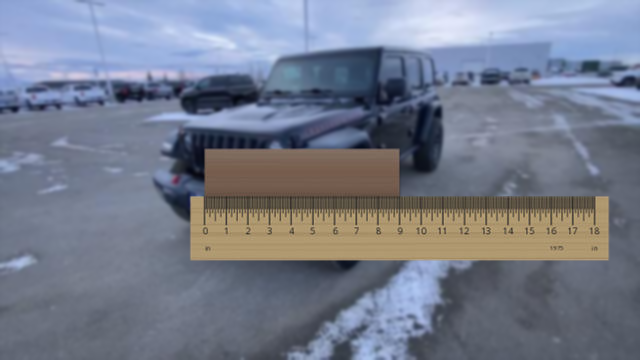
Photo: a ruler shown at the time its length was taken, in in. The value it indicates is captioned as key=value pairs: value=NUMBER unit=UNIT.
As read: value=9 unit=in
